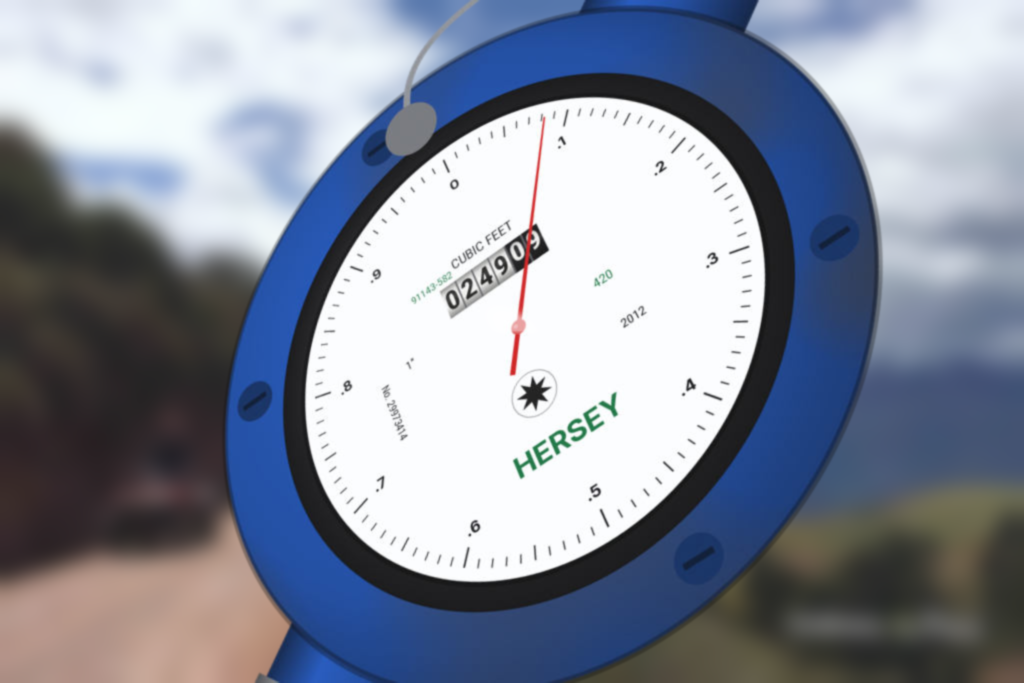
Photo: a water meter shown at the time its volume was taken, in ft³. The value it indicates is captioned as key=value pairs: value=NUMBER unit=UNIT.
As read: value=24909.08 unit=ft³
